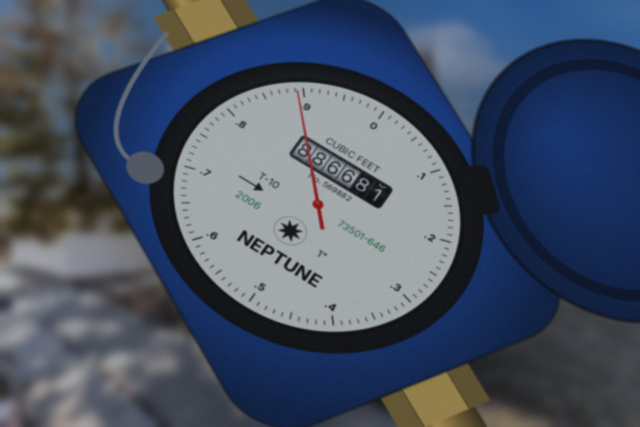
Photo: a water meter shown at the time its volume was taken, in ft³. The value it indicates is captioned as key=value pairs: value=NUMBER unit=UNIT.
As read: value=886680.89 unit=ft³
